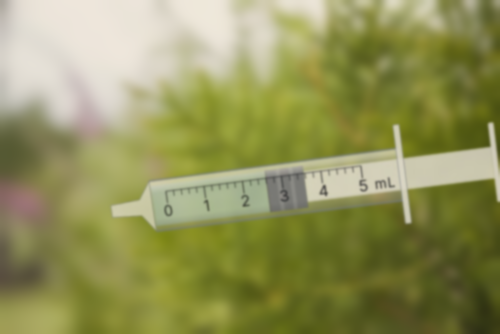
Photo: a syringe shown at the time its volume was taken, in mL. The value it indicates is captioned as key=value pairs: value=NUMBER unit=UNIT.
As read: value=2.6 unit=mL
